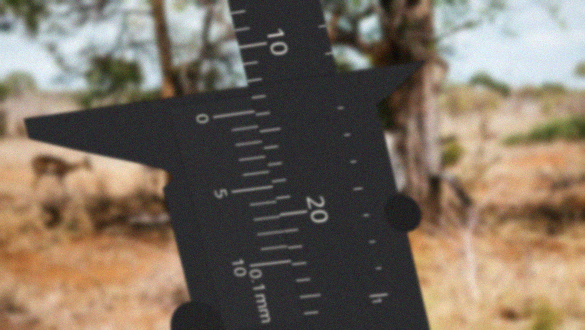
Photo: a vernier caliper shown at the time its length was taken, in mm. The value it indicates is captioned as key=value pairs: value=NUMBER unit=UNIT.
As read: value=13.8 unit=mm
